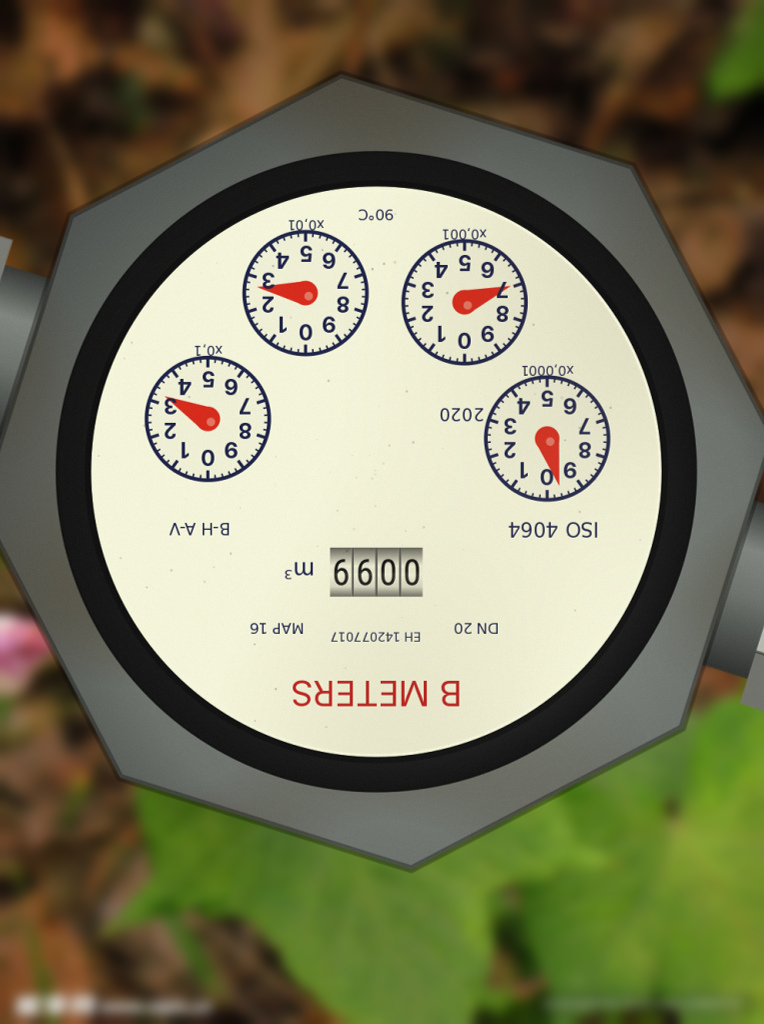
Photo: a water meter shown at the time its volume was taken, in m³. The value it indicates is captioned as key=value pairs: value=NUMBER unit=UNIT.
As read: value=99.3269 unit=m³
